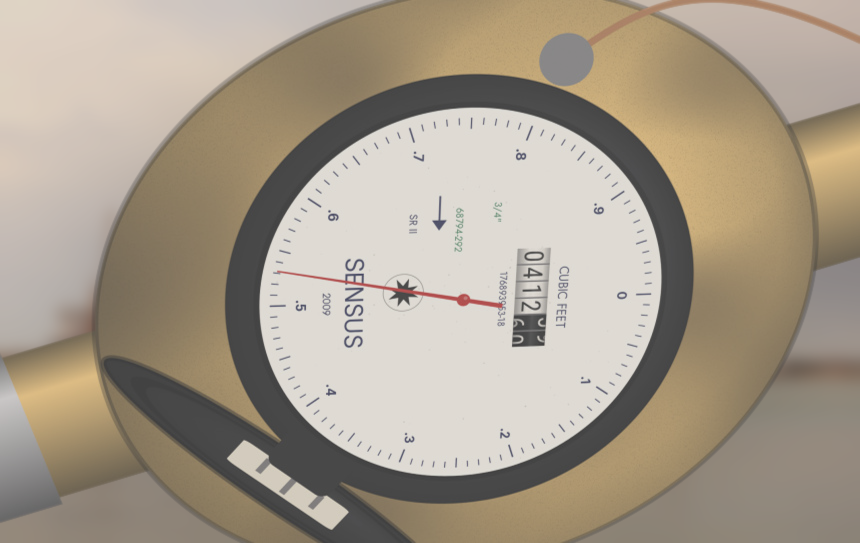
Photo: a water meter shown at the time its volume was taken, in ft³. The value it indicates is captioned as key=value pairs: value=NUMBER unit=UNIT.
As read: value=41259.53 unit=ft³
